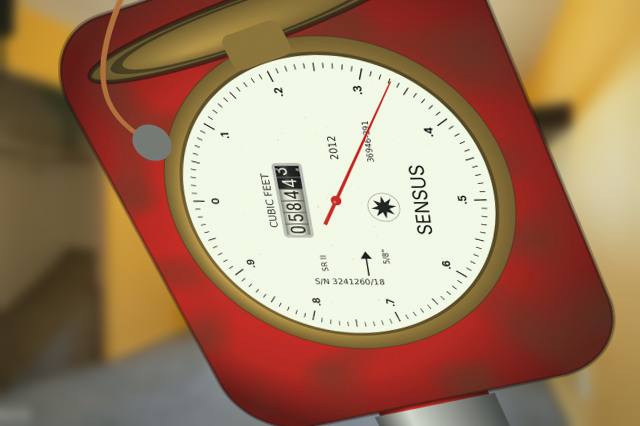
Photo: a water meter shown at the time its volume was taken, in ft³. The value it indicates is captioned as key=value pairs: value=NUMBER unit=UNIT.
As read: value=58443.33 unit=ft³
